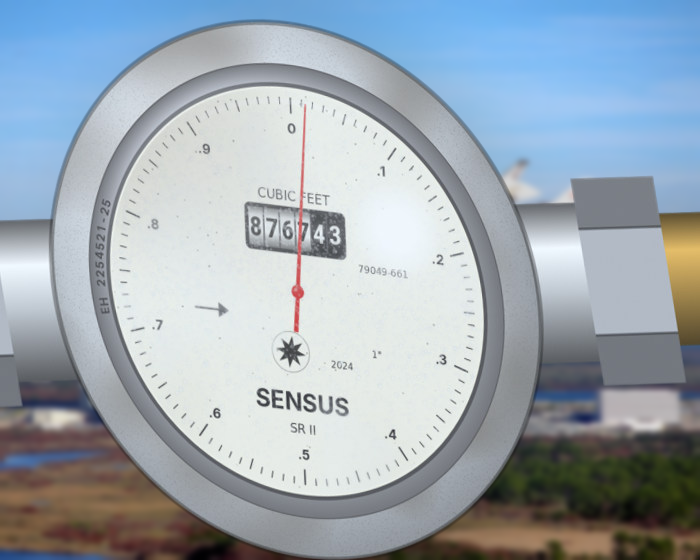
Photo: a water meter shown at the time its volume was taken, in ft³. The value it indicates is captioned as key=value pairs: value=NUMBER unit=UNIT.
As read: value=876743.01 unit=ft³
